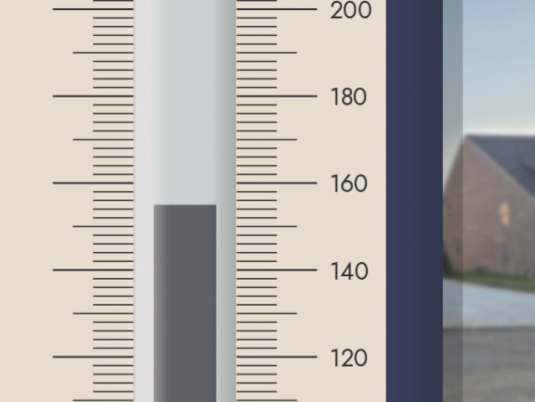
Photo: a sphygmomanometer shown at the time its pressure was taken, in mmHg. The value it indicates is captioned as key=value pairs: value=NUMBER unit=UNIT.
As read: value=155 unit=mmHg
